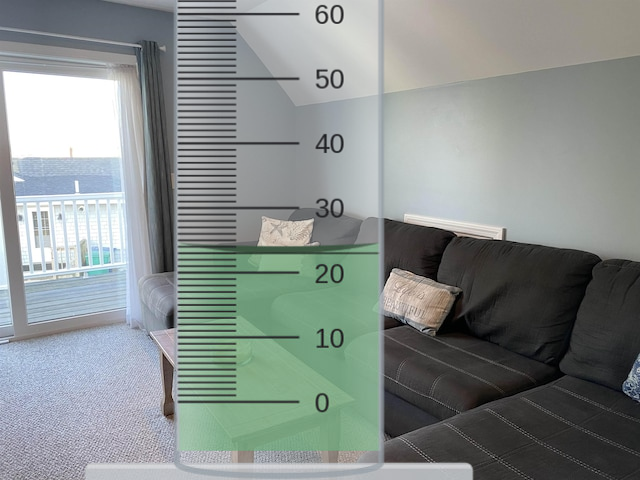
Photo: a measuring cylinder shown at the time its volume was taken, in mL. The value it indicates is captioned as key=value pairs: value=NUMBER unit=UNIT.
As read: value=23 unit=mL
